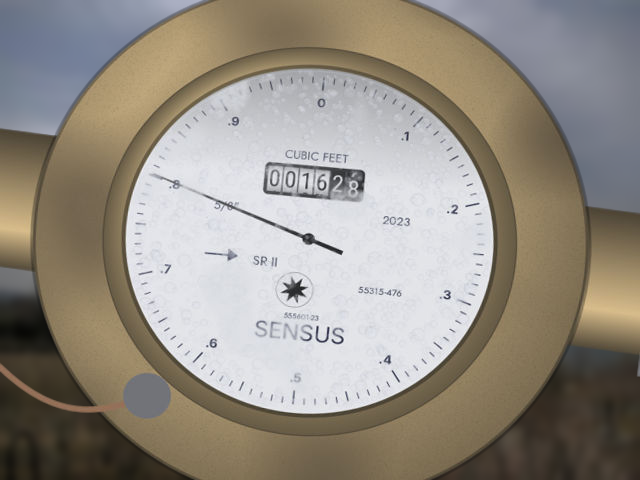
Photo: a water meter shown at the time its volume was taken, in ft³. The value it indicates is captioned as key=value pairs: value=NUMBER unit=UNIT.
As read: value=1627.80 unit=ft³
